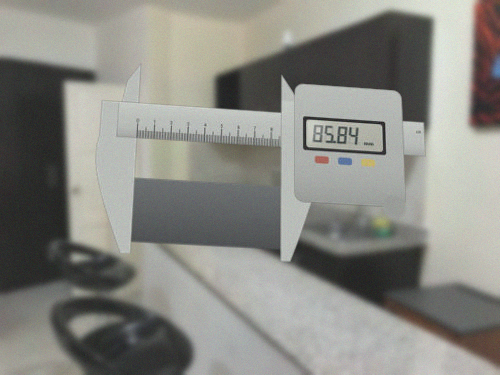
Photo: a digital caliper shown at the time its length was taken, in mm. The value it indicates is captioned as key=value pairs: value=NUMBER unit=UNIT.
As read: value=85.84 unit=mm
